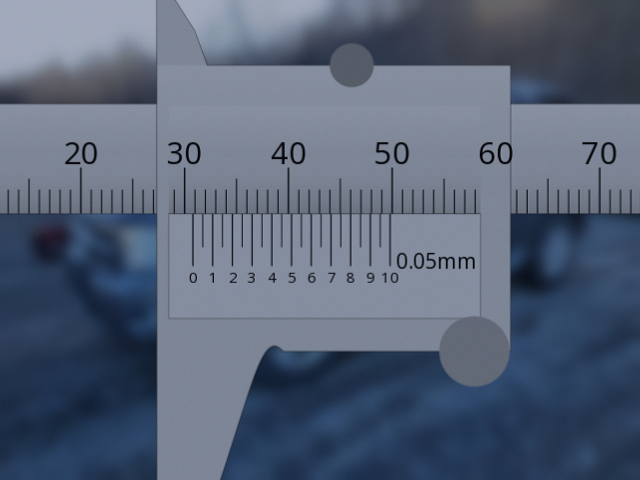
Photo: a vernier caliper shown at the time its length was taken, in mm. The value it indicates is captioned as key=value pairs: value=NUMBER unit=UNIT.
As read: value=30.8 unit=mm
